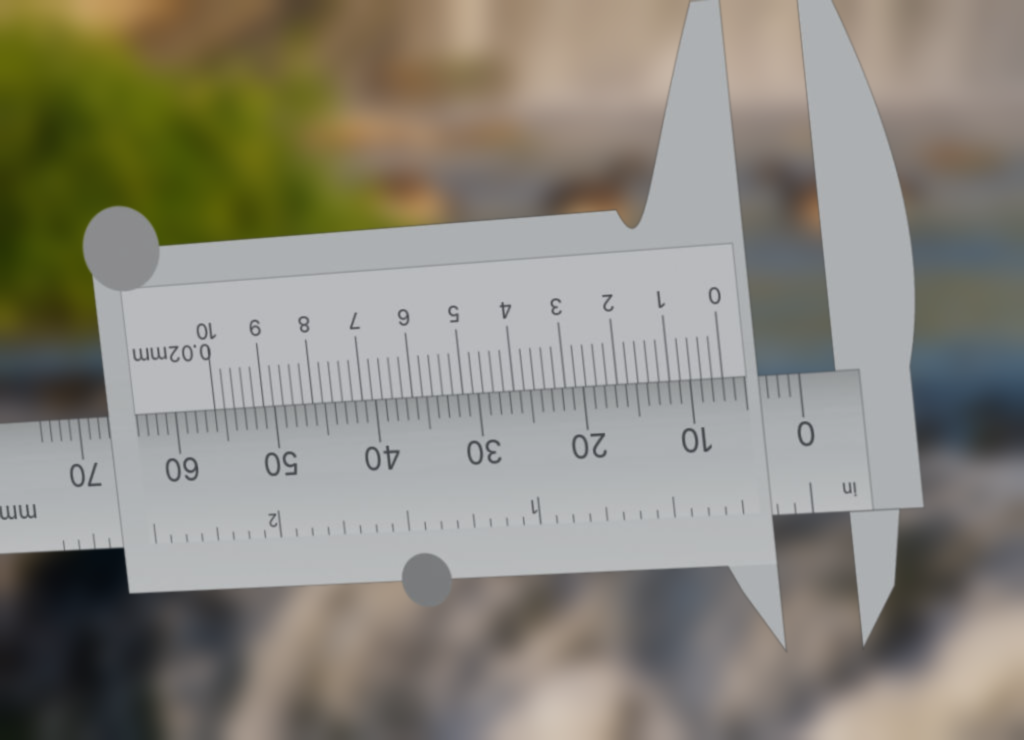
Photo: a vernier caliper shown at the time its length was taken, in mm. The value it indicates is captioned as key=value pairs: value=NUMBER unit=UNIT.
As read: value=7.0 unit=mm
